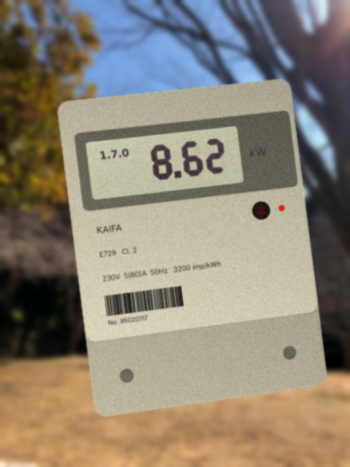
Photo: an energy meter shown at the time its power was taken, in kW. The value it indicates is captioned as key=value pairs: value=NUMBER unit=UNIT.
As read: value=8.62 unit=kW
